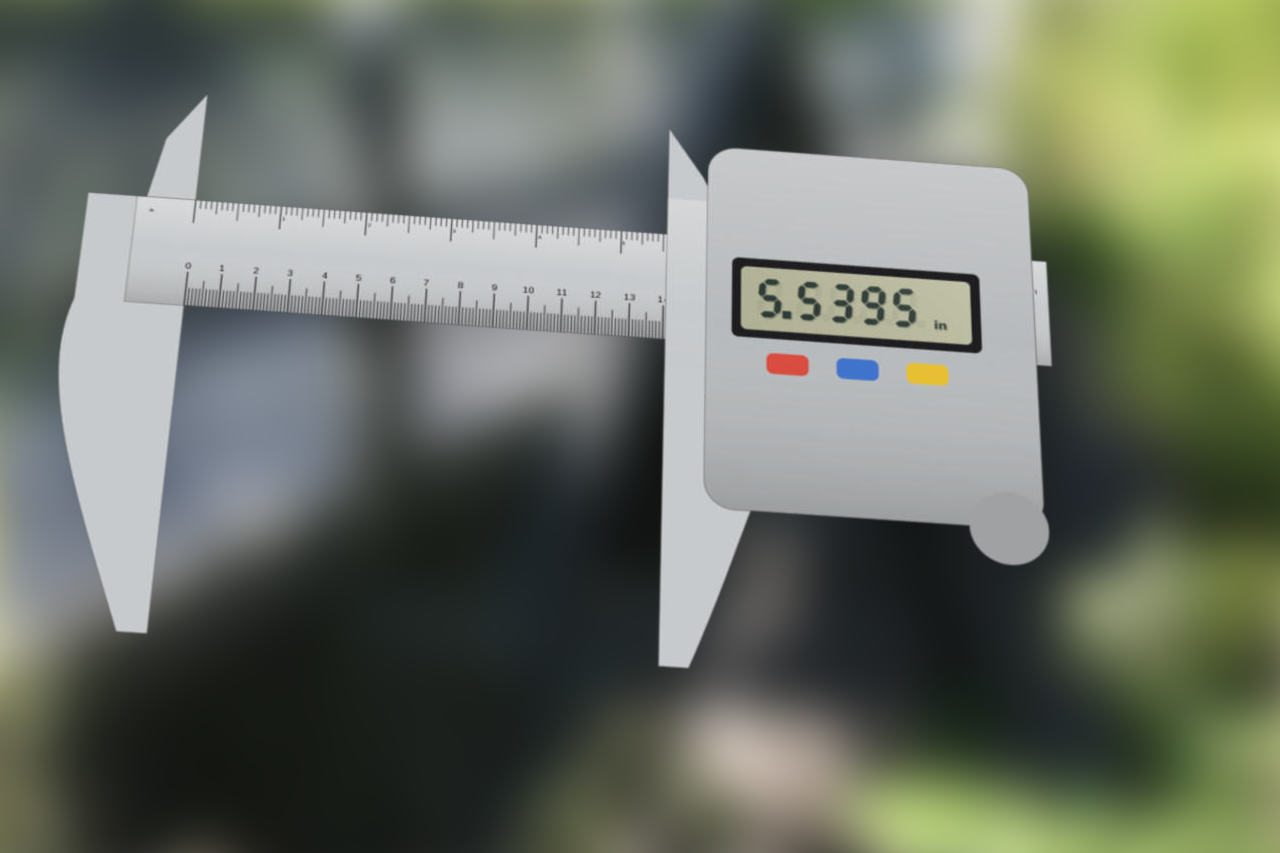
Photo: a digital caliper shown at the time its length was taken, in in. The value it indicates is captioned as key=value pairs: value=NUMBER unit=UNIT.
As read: value=5.5395 unit=in
